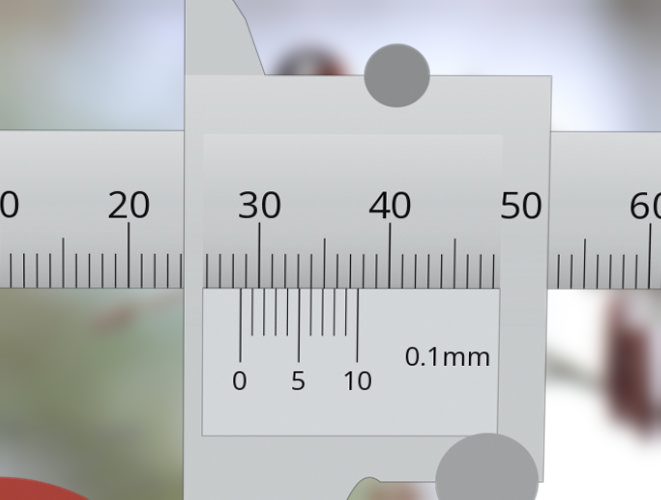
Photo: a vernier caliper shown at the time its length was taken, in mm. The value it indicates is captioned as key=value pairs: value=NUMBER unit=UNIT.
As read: value=28.6 unit=mm
